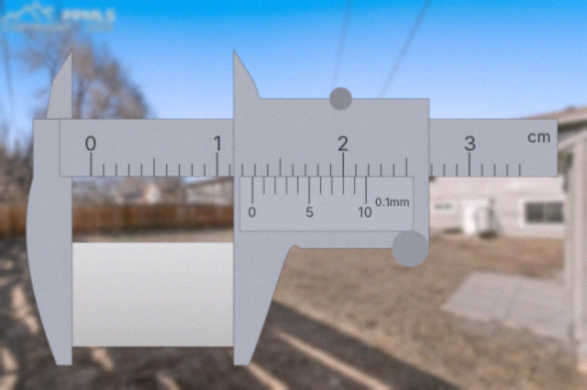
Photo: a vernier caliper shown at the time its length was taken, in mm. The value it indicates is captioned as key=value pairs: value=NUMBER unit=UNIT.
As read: value=12.8 unit=mm
